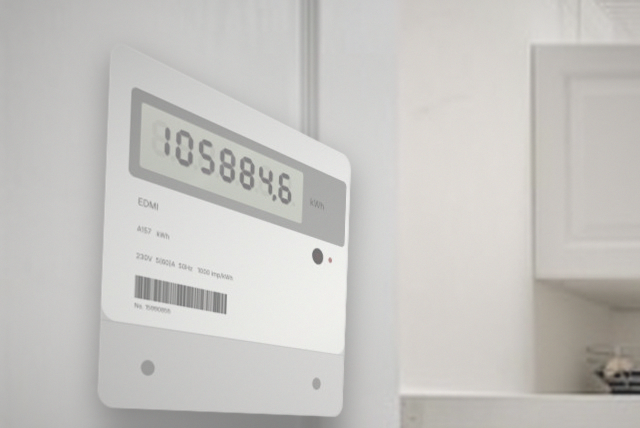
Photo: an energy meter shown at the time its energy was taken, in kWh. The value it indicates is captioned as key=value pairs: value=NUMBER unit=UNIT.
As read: value=105884.6 unit=kWh
